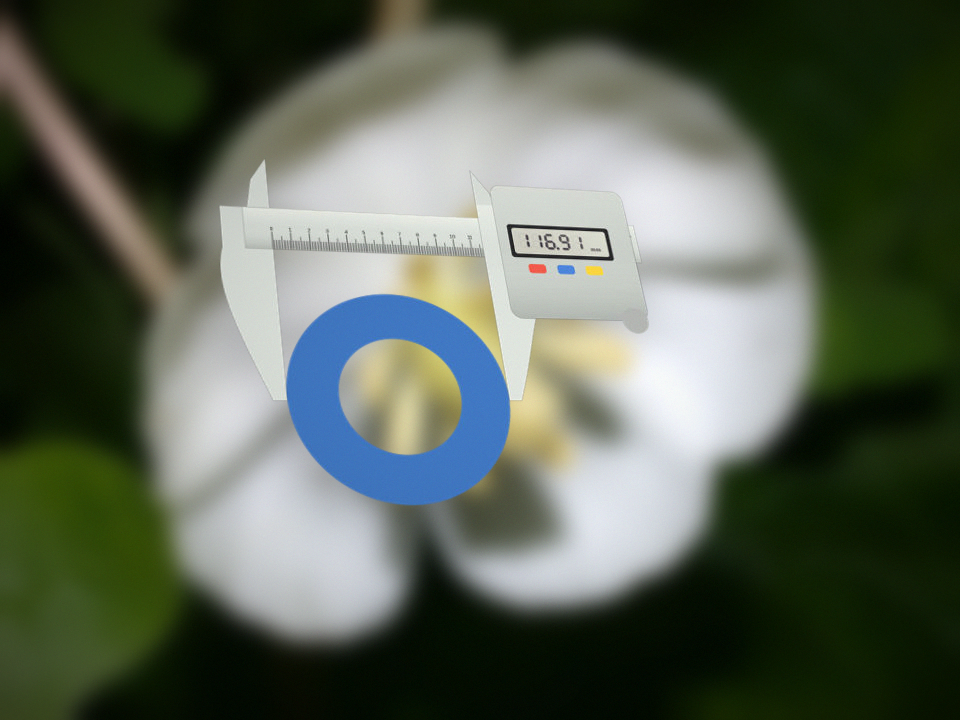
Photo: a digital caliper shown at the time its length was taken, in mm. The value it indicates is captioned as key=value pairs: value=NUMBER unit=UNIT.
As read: value=116.91 unit=mm
